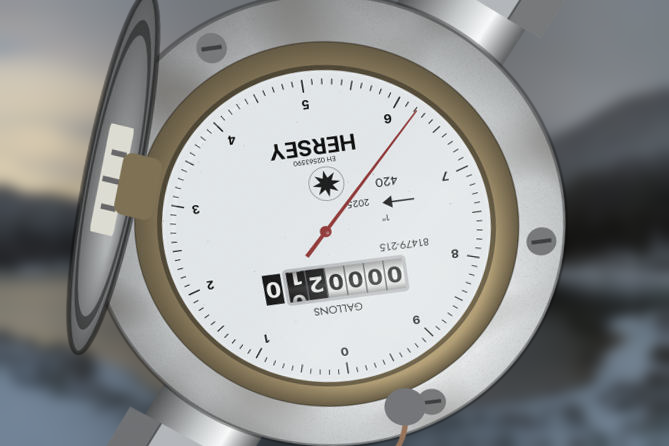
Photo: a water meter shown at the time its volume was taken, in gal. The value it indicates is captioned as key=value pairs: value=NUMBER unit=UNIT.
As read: value=206.2 unit=gal
